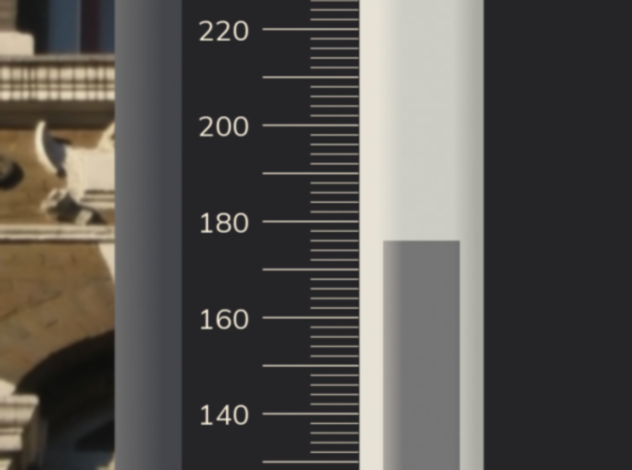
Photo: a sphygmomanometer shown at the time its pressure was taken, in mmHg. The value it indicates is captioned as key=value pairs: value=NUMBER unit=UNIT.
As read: value=176 unit=mmHg
